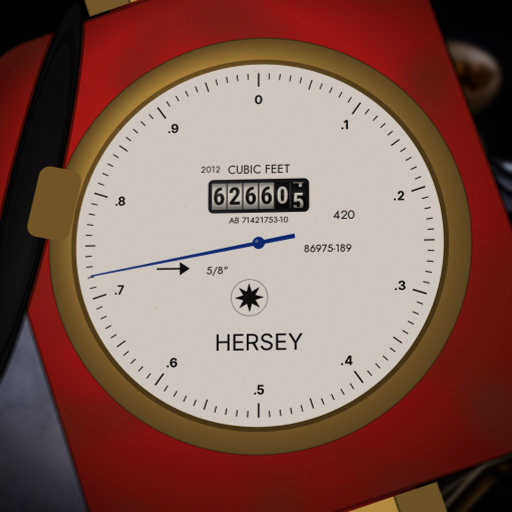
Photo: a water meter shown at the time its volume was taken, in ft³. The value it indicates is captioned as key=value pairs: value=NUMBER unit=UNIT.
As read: value=626604.72 unit=ft³
